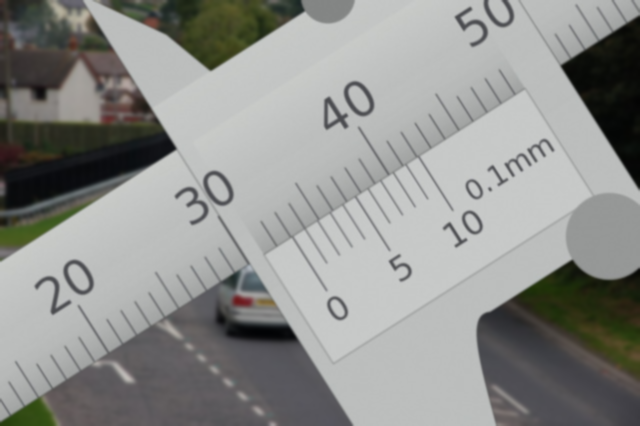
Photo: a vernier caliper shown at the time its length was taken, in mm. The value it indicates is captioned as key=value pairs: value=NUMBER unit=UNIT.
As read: value=33.1 unit=mm
